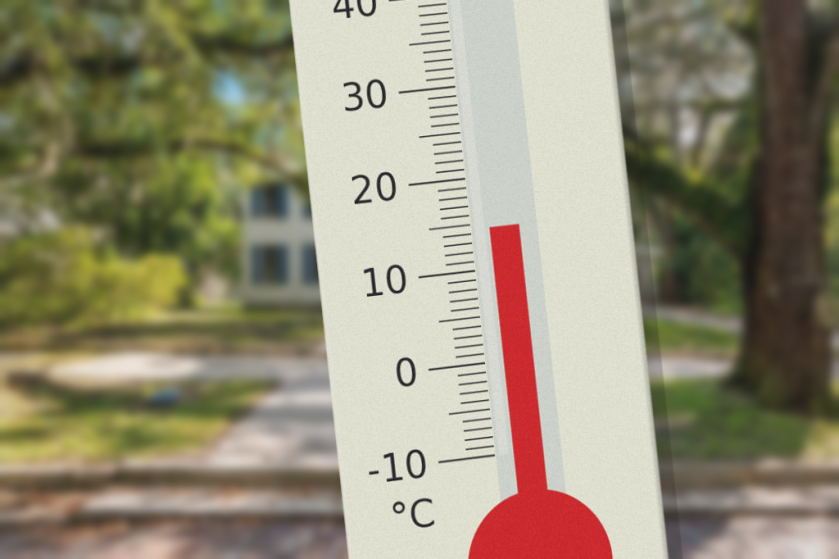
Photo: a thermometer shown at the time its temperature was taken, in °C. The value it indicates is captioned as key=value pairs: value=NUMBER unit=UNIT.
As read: value=14.5 unit=°C
